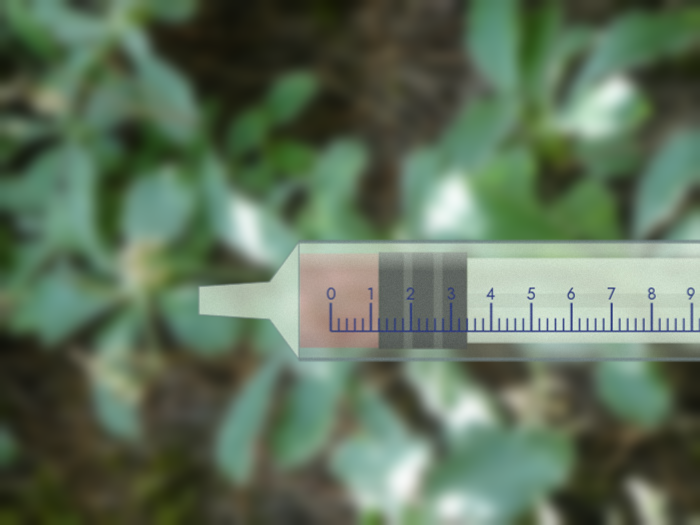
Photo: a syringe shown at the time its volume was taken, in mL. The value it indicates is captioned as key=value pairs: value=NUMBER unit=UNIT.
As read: value=1.2 unit=mL
